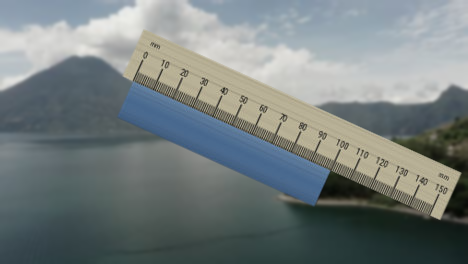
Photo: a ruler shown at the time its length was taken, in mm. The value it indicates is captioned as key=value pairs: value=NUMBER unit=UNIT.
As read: value=100 unit=mm
